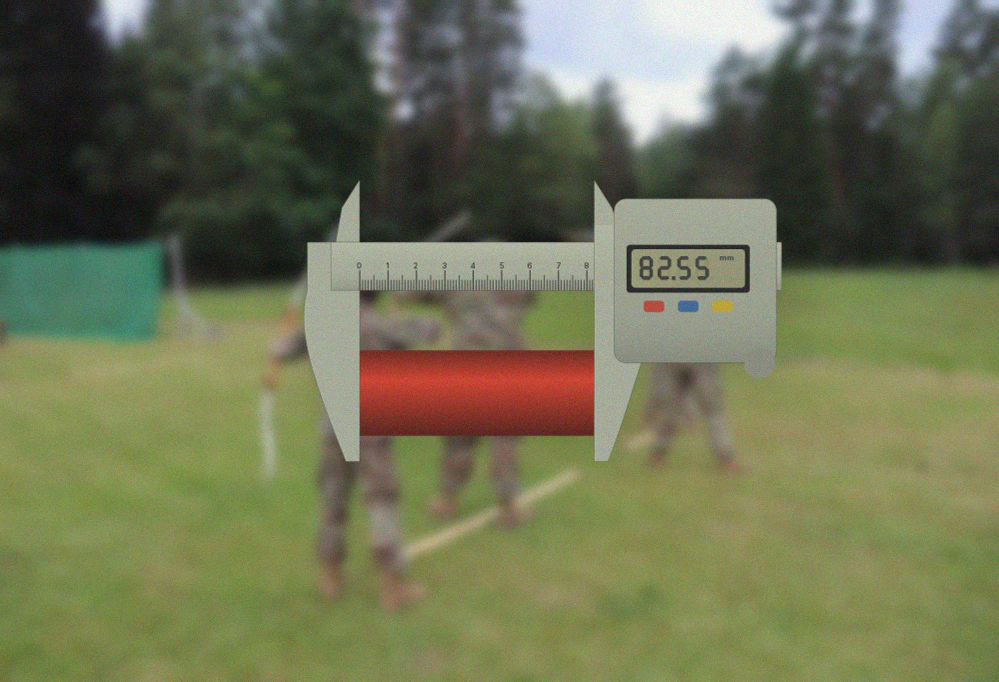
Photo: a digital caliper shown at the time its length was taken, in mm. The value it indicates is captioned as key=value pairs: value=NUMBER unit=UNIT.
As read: value=82.55 unit=mm
